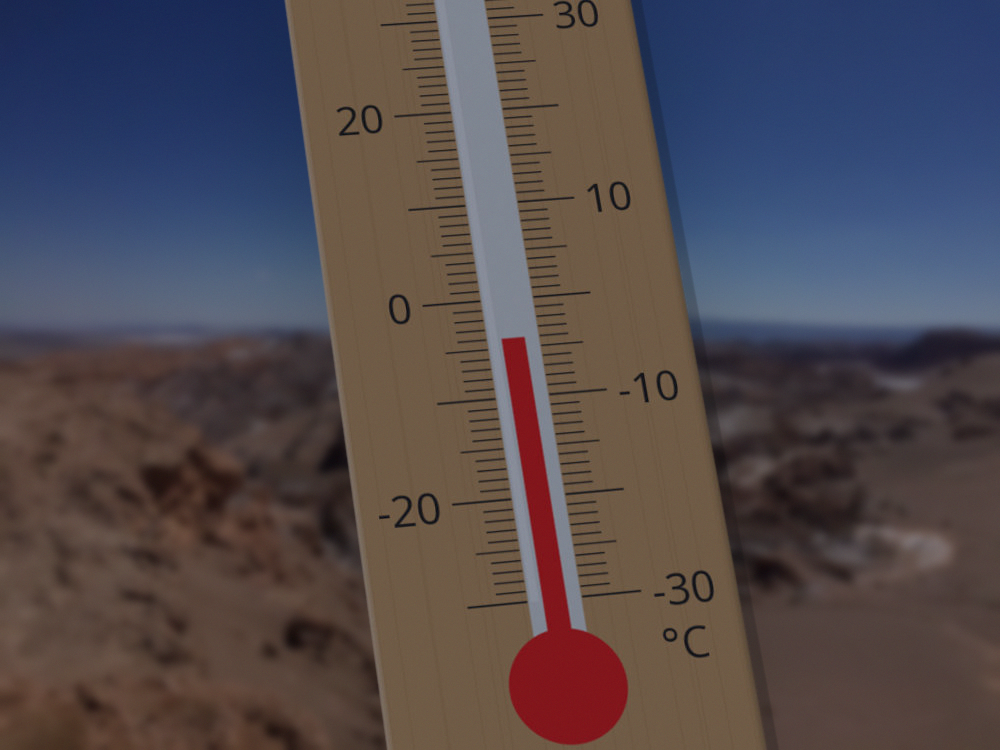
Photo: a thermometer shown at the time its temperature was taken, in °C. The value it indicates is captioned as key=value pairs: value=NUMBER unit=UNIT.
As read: value=-4 unit=°C
